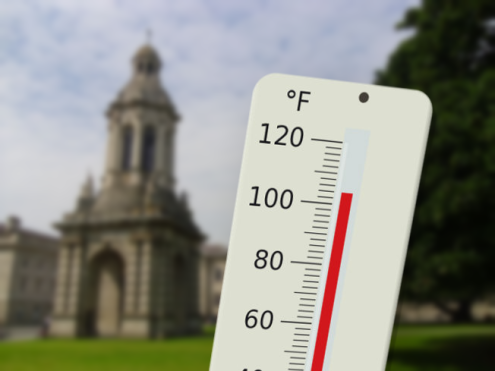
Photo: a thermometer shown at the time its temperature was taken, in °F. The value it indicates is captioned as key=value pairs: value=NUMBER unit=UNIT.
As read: value=104 unit=°F
